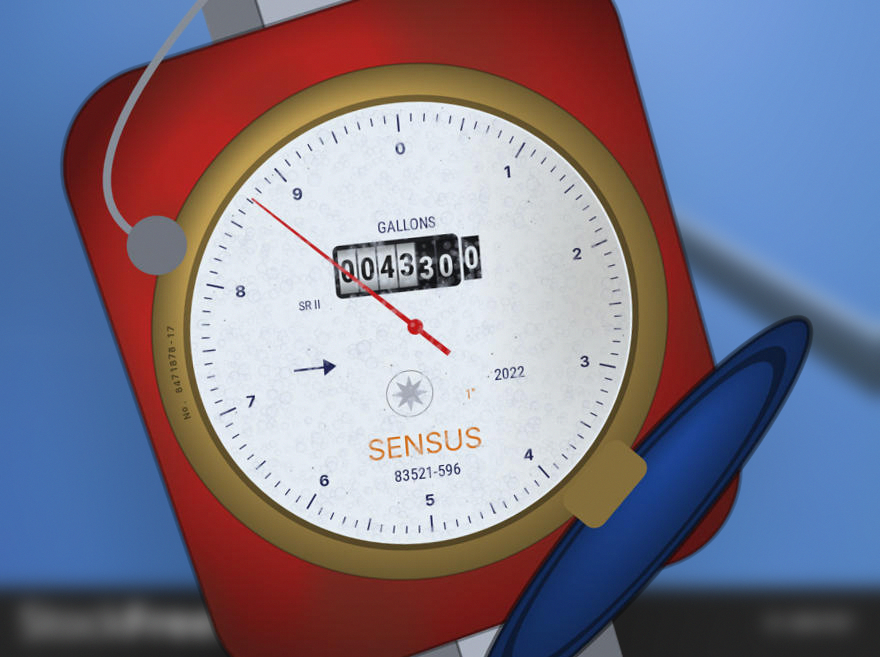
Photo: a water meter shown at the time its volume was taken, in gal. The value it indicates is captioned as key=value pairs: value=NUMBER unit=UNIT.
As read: value=43298.7 unit=gal
